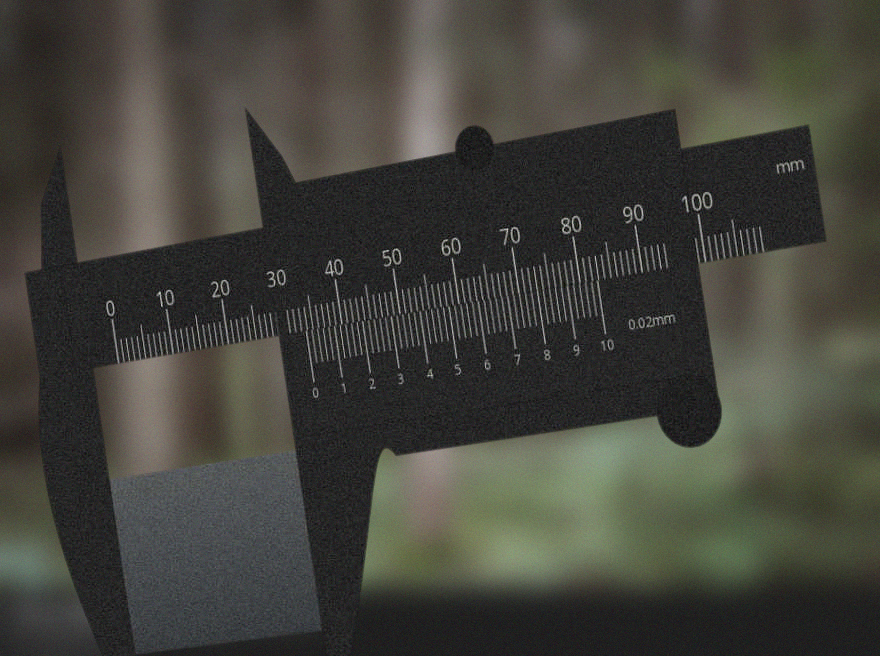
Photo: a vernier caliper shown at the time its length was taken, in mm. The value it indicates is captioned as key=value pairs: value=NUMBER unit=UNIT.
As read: value=33.8 unit=mm
